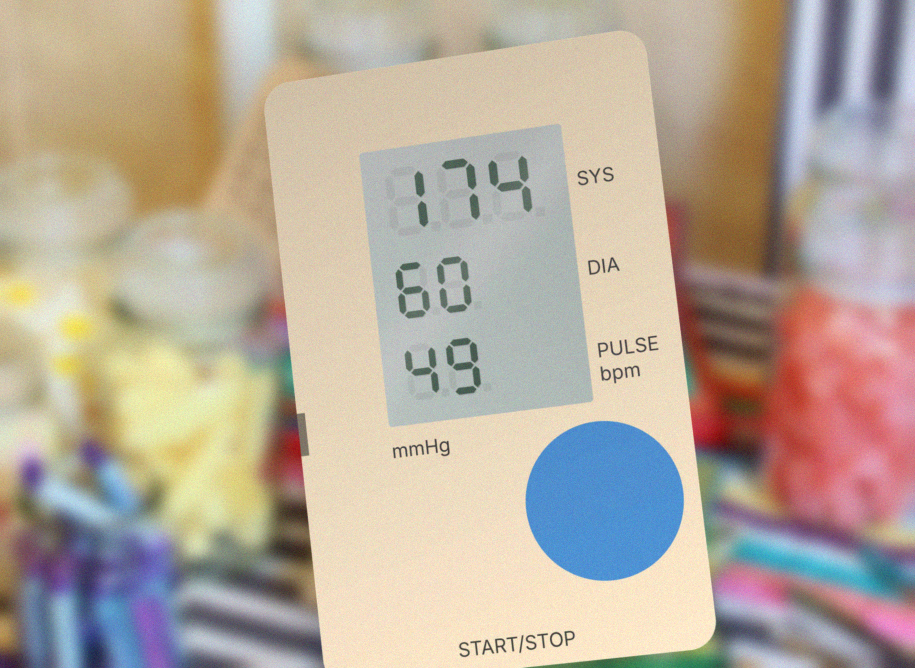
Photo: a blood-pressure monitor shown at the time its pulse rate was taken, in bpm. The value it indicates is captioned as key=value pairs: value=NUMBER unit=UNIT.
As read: value=49 unit=bpm
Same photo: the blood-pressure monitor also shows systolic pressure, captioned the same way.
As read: value=174 unit=mmHg
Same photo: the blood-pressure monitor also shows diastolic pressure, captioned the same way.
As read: value=60 unit=mmHg
